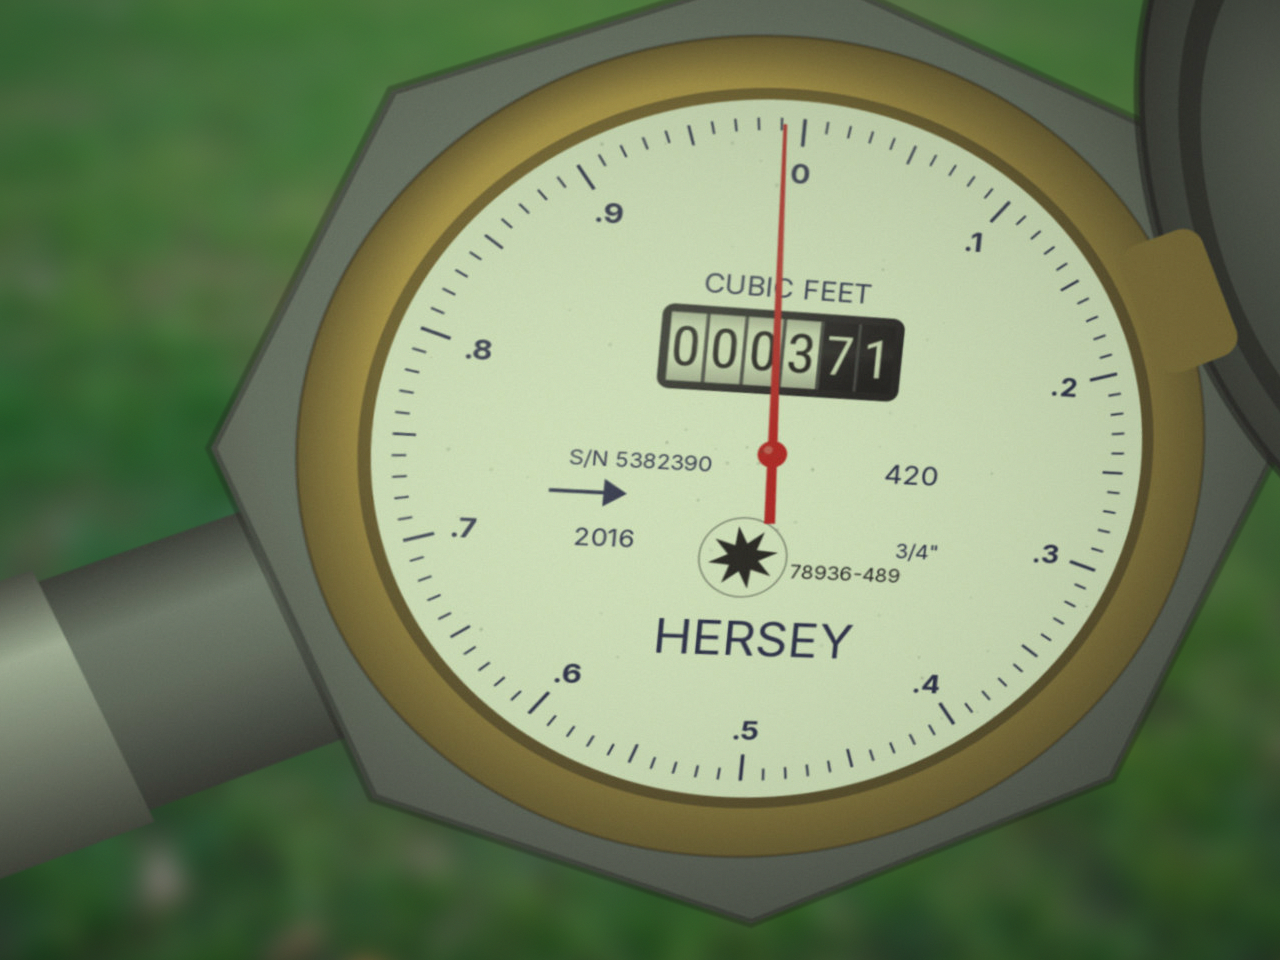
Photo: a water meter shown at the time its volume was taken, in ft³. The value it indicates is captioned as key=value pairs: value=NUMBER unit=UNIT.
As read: value=370.99 unit=ft³
